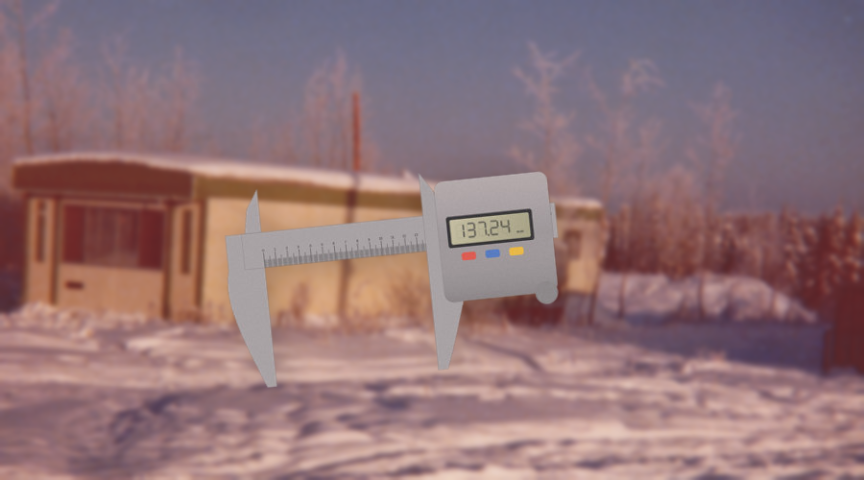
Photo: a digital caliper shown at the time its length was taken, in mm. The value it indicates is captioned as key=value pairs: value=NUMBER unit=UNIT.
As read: value=137.24 unit=mm
